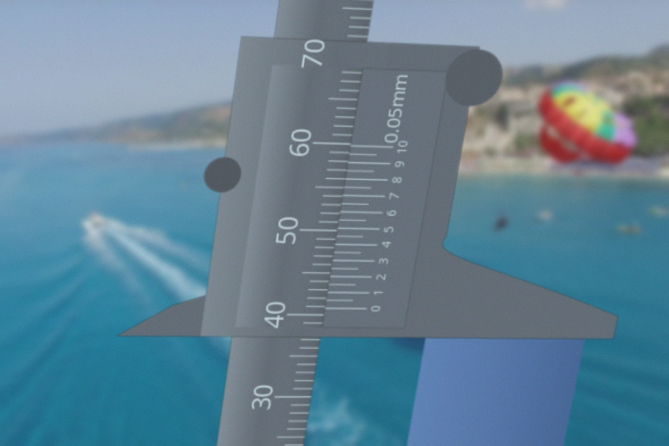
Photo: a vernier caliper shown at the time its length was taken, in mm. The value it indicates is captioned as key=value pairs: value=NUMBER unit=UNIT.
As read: value=40.8 unit=mm
